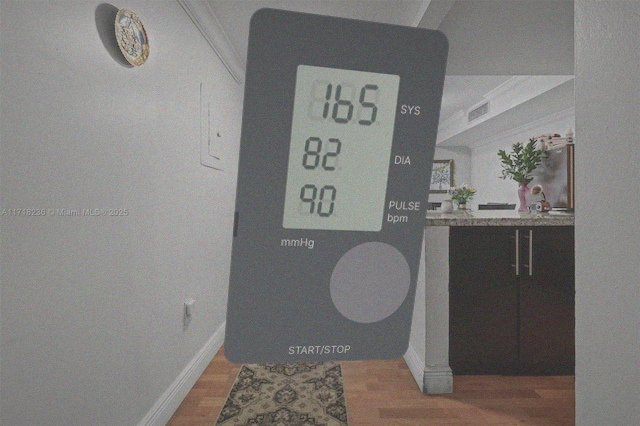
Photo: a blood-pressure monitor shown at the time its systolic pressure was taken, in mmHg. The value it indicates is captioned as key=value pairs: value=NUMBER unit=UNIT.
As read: value=165 unit=mmHg
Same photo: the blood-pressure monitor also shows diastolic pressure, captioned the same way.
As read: value=82 unit=mmHg
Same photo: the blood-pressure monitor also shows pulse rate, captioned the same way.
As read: value=90 unit=bpm
